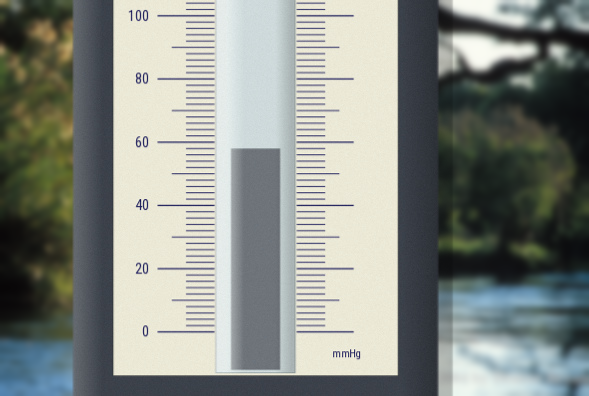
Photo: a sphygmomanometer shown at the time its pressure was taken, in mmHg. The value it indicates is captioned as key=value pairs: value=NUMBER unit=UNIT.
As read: value=58 unit=mmHg
